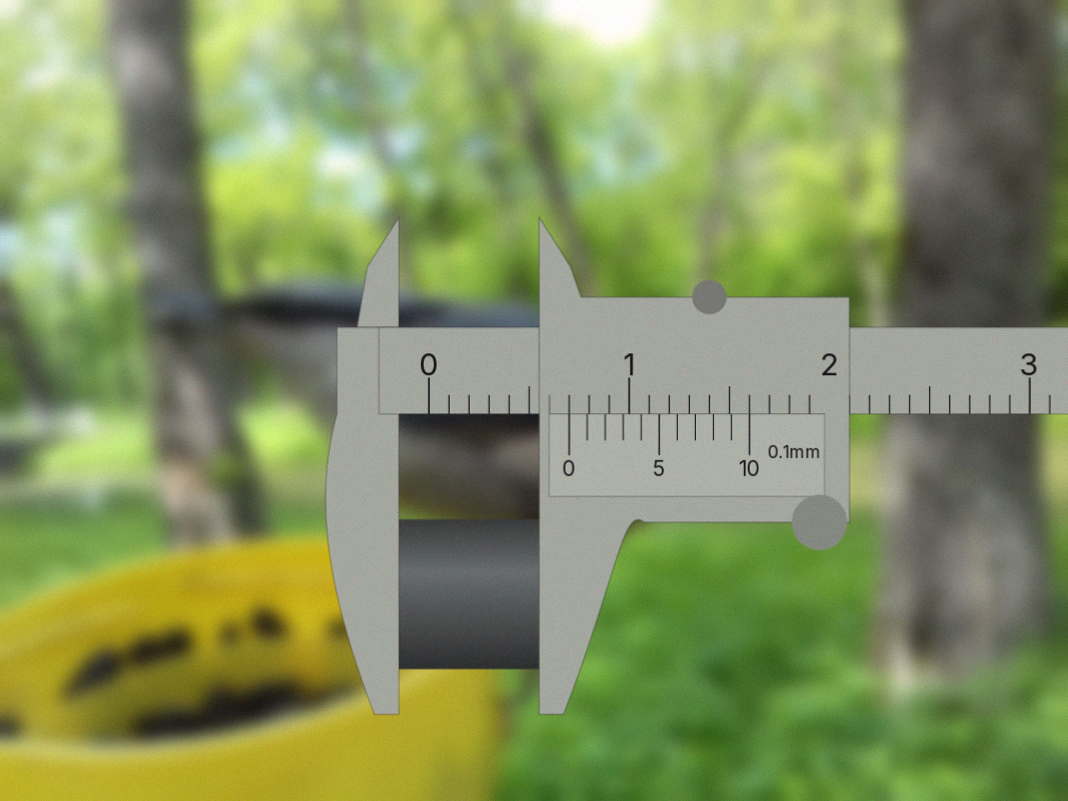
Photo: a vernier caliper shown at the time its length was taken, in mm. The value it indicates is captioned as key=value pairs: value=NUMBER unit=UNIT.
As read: value=7.0 unit=mm
